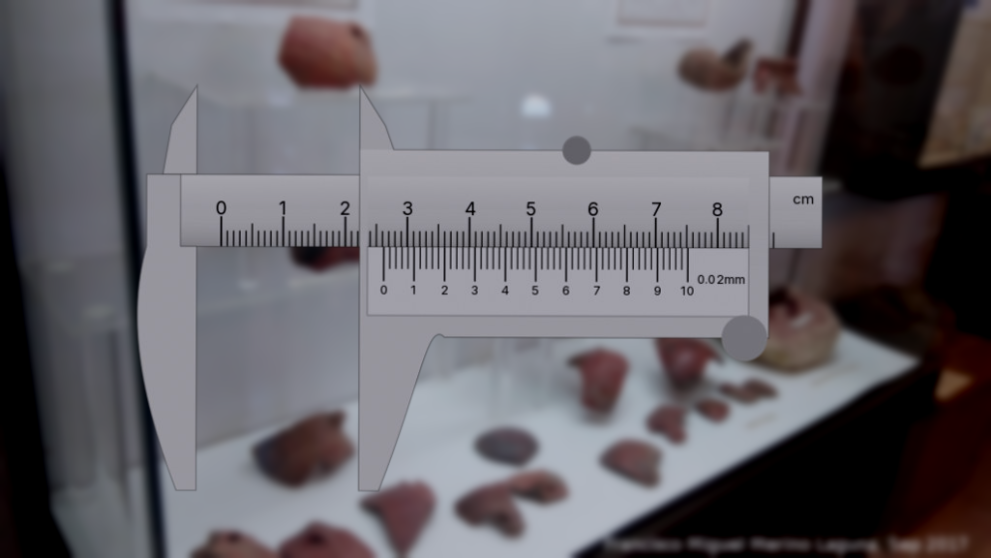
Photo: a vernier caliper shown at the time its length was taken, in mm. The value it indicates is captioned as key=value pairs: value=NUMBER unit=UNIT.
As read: value=26.2 unit=mm
